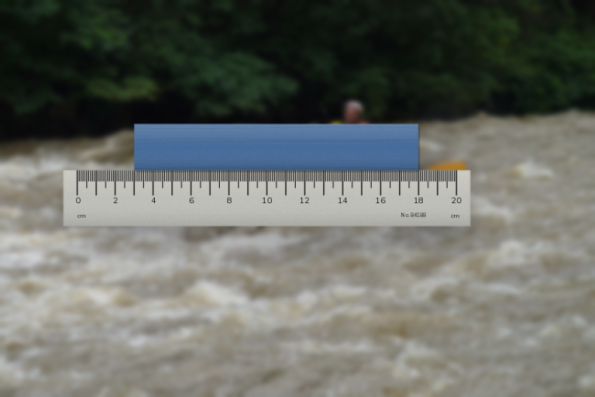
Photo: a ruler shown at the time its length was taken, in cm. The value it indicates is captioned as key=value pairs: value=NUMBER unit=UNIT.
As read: value=15 unit=cm
